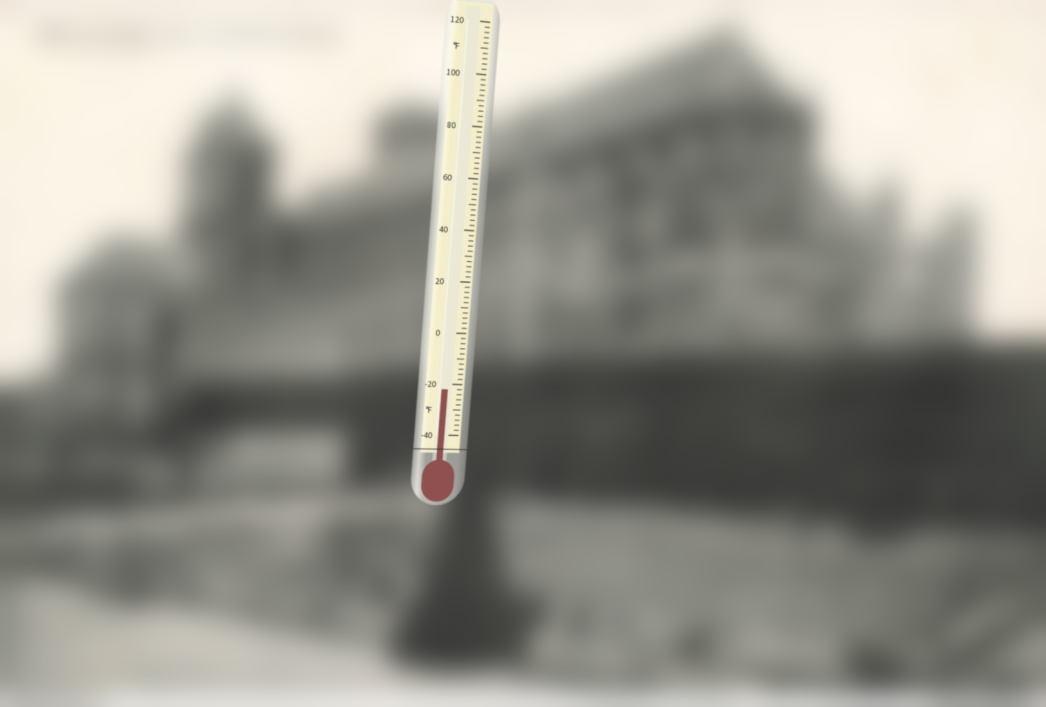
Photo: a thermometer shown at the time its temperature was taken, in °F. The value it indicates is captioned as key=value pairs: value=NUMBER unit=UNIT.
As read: value=-22 unit=°F
